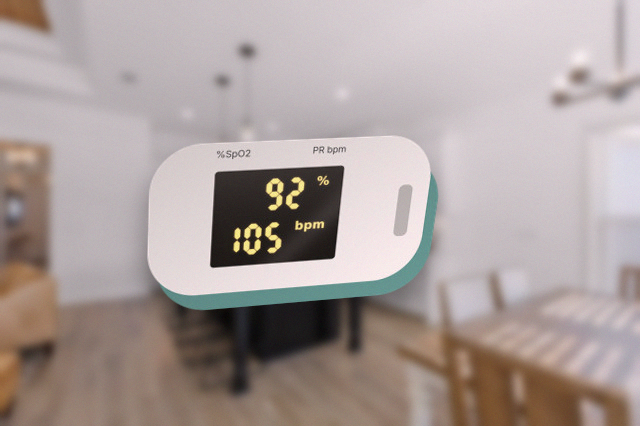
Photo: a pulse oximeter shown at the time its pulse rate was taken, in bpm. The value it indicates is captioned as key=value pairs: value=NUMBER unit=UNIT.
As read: value=105 unit=bpm
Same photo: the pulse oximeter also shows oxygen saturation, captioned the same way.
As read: value=92 unit=%
